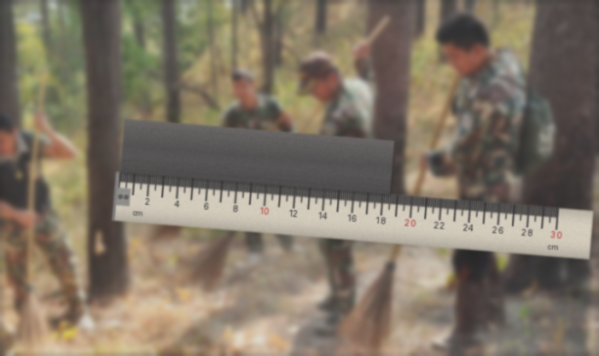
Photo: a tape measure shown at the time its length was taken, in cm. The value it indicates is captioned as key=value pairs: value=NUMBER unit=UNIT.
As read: value=18.5 unit=cm
